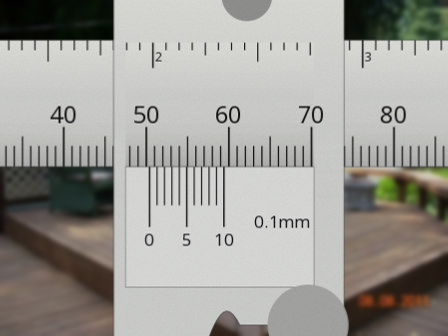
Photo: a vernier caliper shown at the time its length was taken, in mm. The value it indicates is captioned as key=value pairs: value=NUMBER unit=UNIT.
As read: value=50.4 unit=mm
